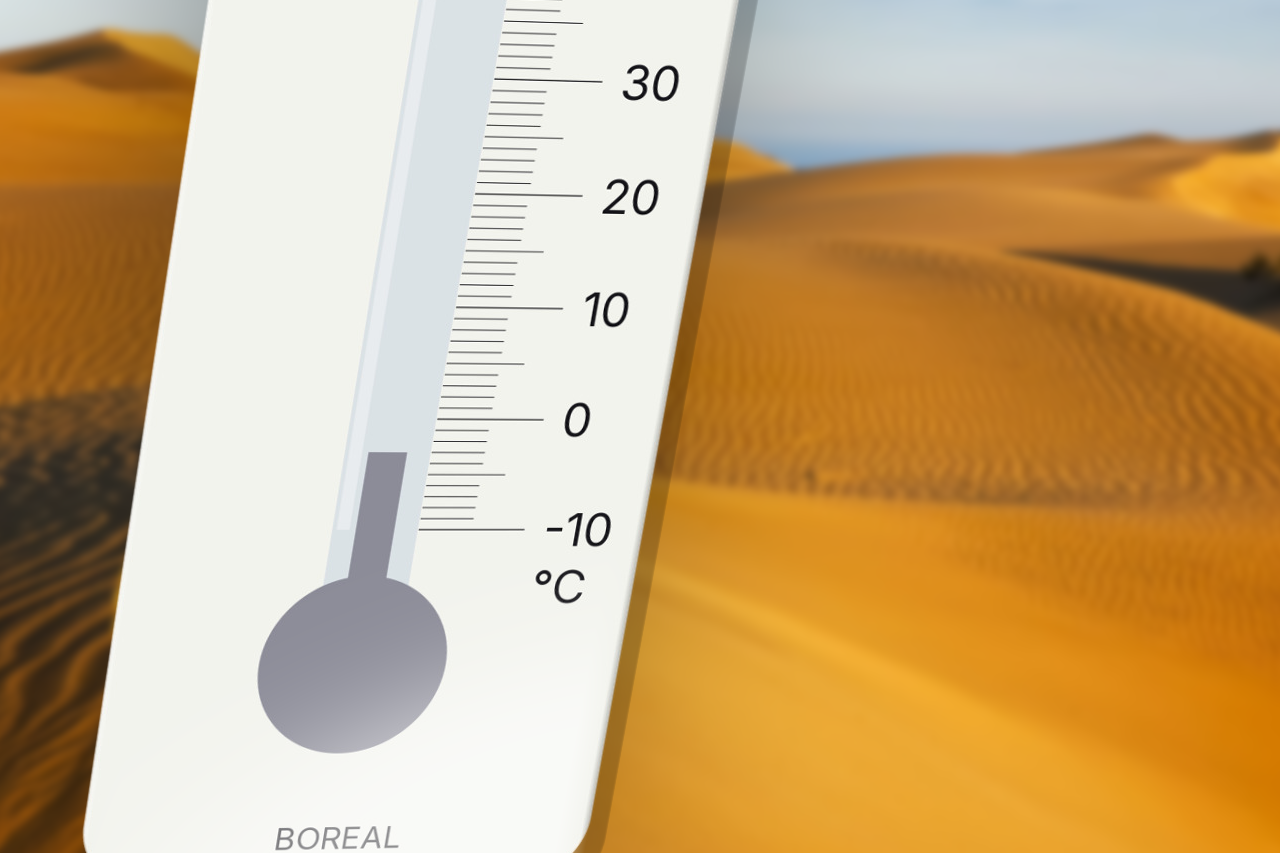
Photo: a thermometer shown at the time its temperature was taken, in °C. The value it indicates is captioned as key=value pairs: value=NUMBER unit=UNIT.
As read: value=-3 unit=°C
